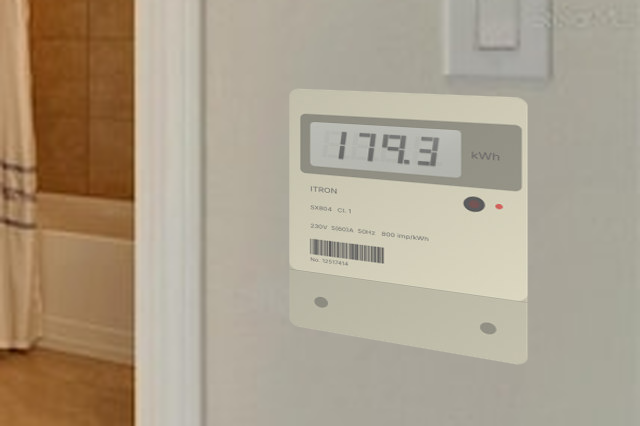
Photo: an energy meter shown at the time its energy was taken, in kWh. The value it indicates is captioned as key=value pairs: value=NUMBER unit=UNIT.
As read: value=179.3 unit=kWh
